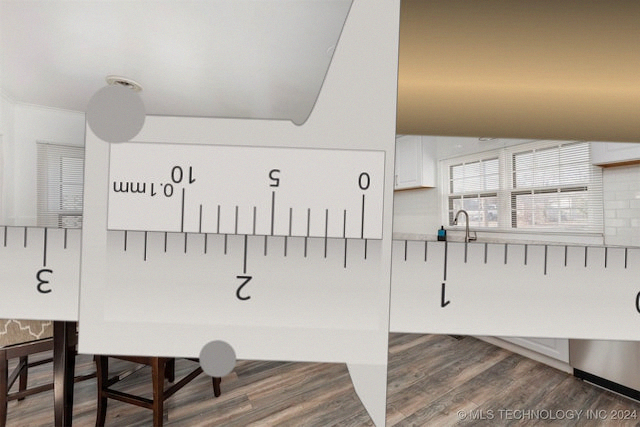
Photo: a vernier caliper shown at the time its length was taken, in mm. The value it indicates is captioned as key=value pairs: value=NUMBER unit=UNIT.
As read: value=14.2 unit=mm
